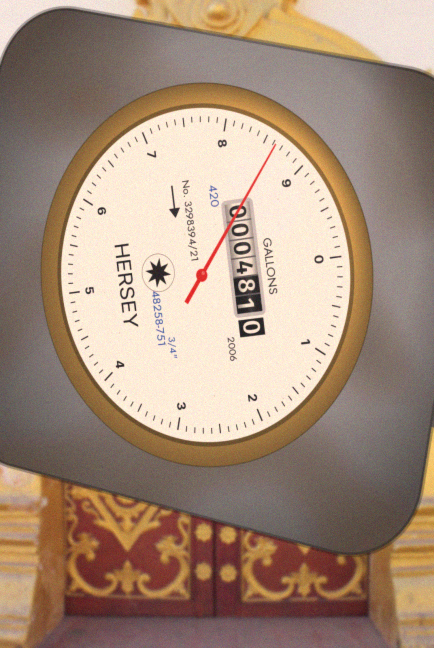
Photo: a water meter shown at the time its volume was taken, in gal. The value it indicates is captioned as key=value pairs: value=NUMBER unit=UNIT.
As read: value=4808.6 unit=gal
